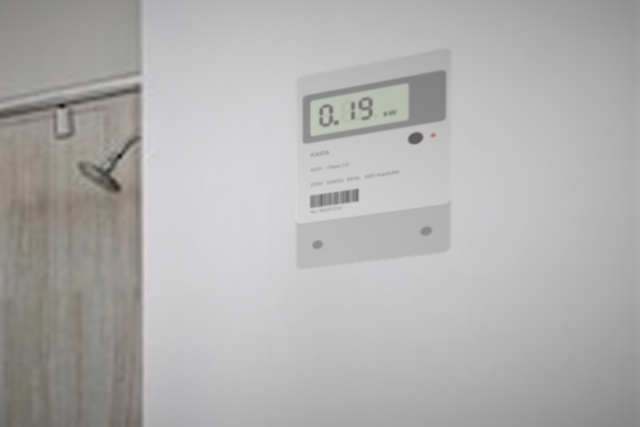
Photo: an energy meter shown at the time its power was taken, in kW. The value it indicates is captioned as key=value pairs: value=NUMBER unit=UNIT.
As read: value=0.19 unit=kW
